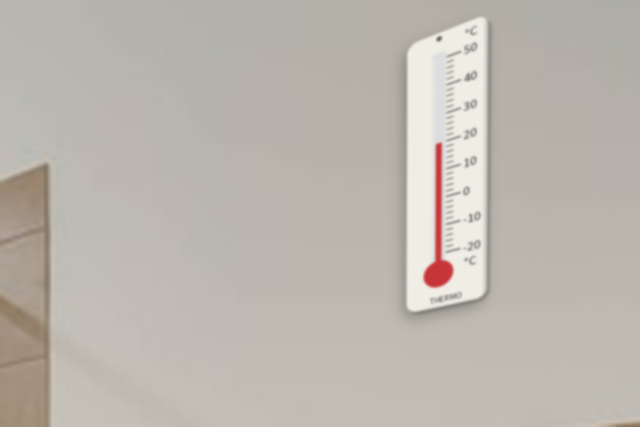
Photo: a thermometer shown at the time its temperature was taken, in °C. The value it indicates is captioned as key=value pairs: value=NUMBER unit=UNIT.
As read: value=20 unit=°C
